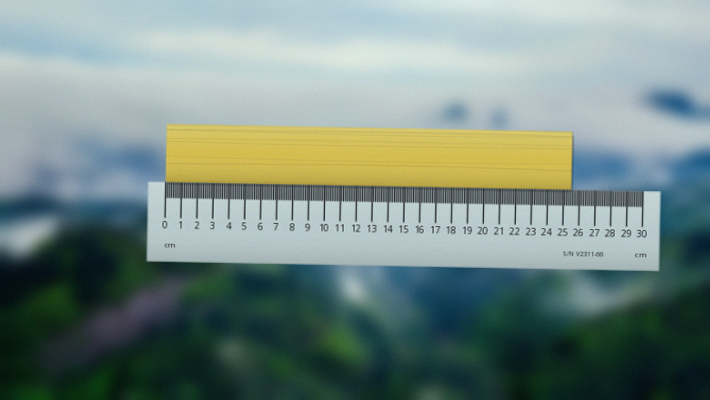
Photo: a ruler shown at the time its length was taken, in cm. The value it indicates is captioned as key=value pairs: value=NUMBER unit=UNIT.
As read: value=25.5 unit=cm
